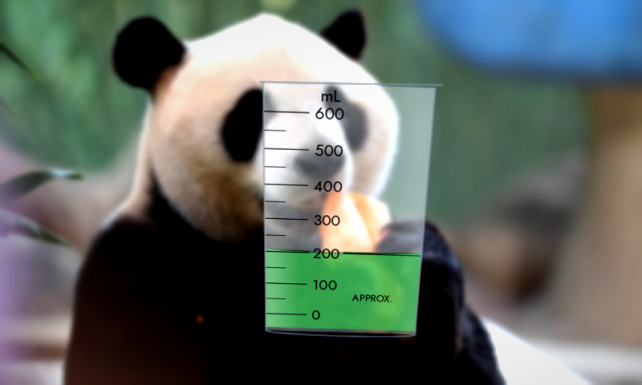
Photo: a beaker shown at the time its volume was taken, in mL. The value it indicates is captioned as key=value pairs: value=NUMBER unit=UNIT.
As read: value=200 unit=mL
